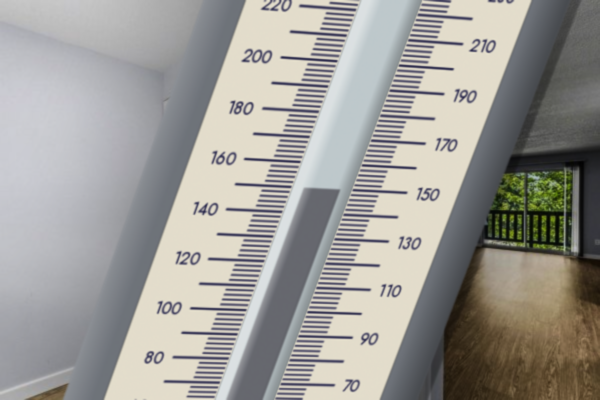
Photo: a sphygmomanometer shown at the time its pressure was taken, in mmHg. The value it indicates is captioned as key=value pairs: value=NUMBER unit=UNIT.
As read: value=150 unit=mmHg
